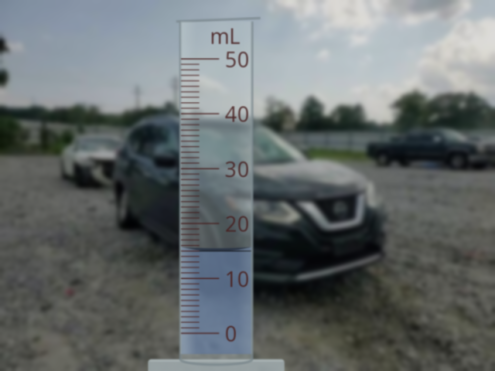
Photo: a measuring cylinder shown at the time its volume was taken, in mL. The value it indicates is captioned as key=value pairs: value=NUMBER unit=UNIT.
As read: value=15 unit=mL
